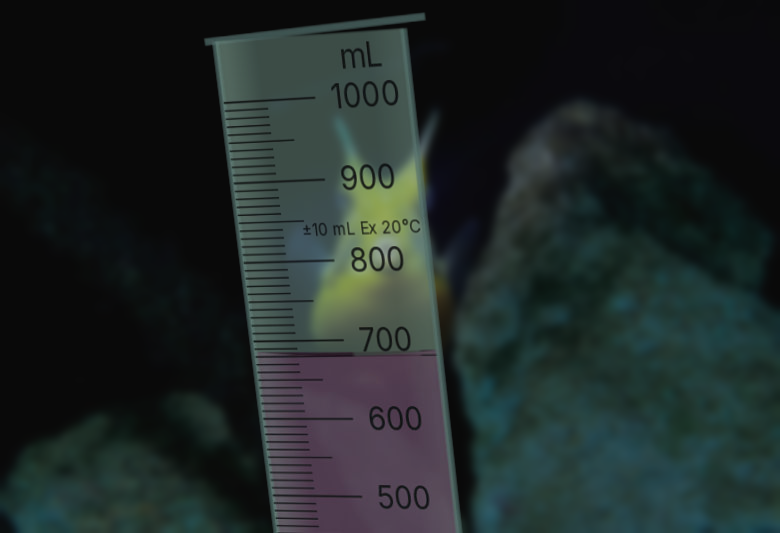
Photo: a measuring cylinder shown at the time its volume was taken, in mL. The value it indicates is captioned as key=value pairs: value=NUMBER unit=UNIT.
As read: value=680 unit=mL
